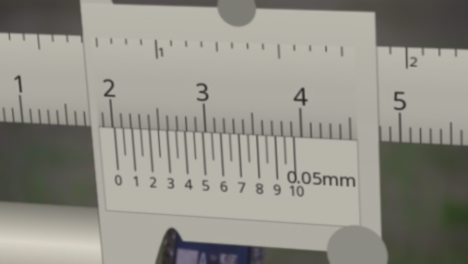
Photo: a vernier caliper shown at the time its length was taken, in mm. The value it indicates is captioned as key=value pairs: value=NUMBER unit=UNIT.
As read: value=20.2 unit=mm
